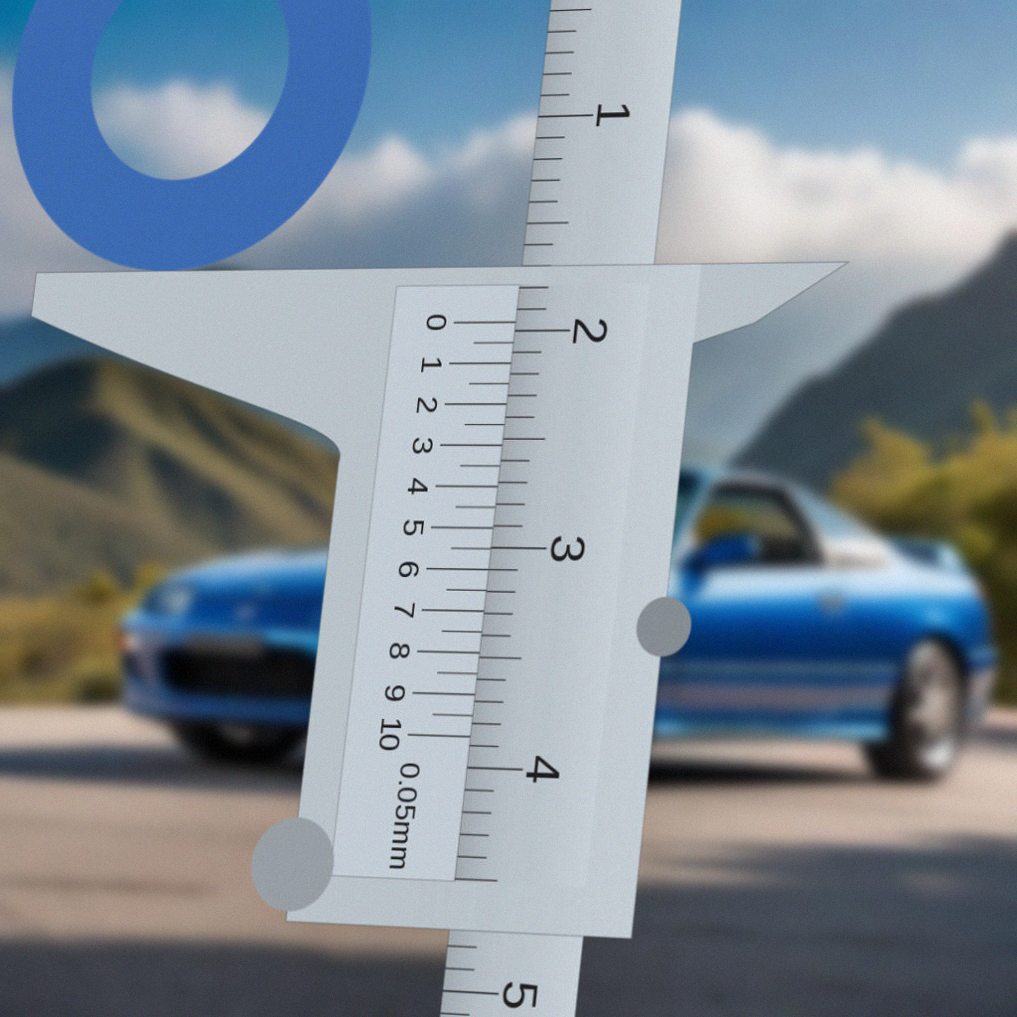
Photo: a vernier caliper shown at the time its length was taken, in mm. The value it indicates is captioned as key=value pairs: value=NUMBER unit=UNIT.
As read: value=19.60 unit=mm
